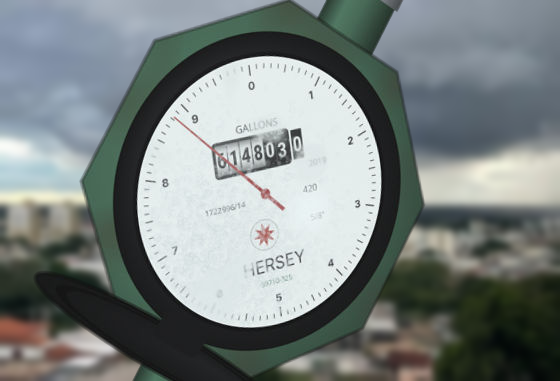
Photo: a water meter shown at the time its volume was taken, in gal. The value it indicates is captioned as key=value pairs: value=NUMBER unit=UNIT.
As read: value=6148028.8 unit=gal
